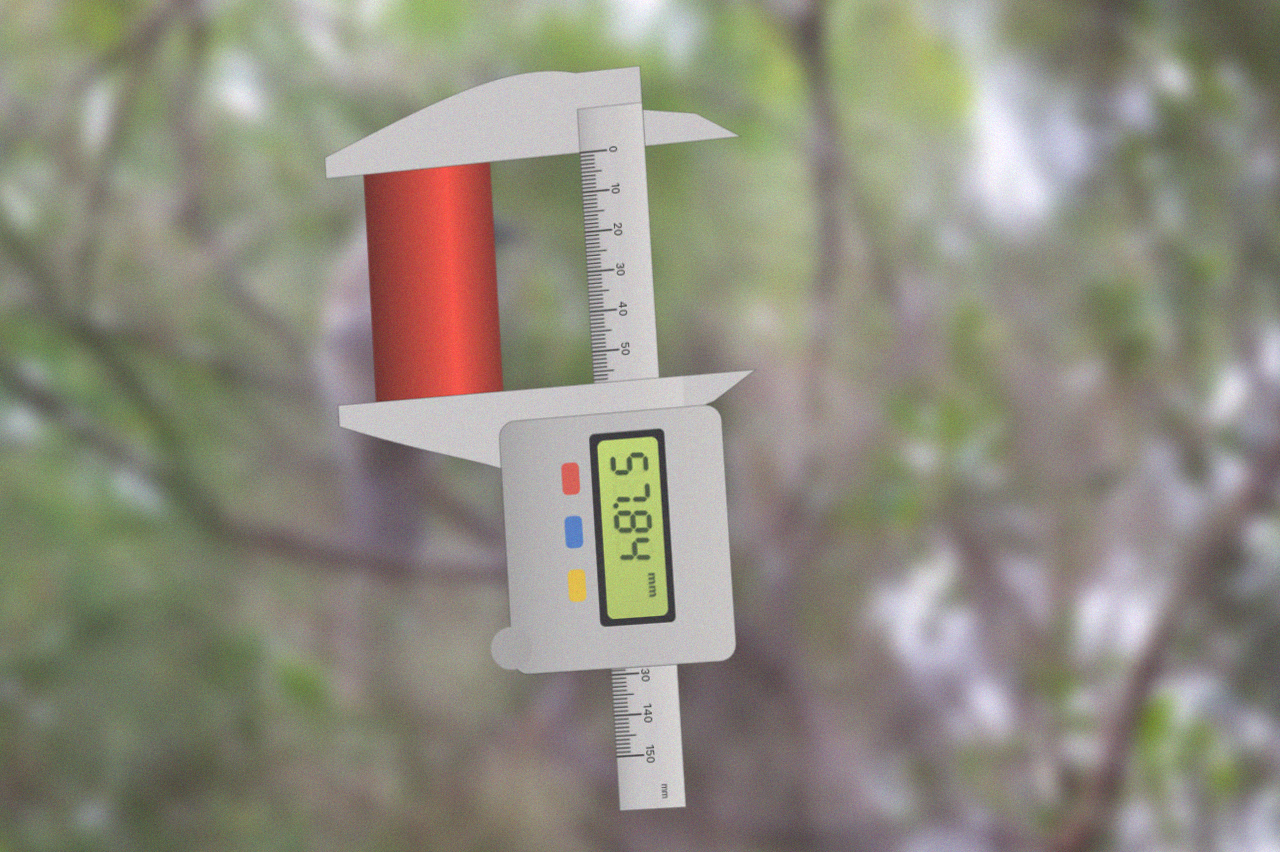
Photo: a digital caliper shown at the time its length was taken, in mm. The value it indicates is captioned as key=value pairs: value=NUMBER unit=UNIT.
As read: value=57.84 unit=mm
